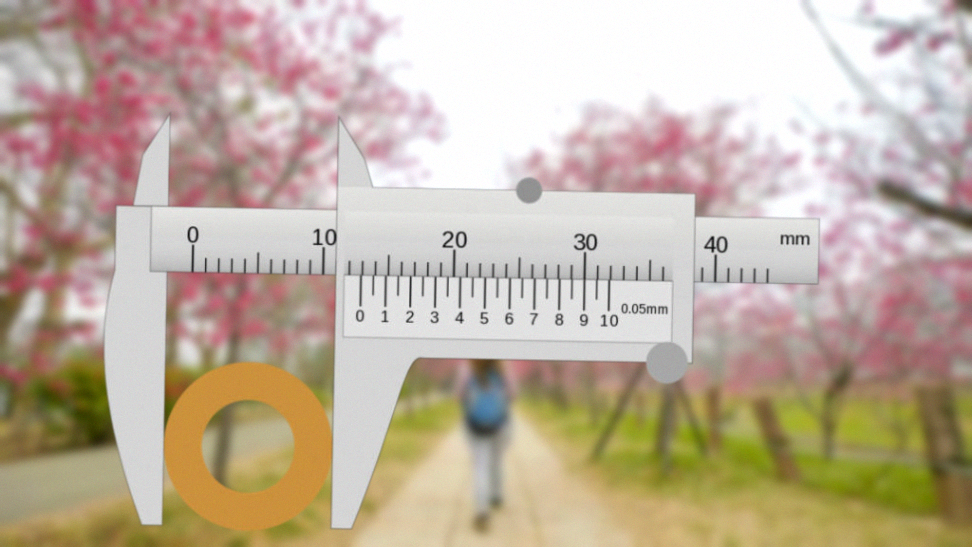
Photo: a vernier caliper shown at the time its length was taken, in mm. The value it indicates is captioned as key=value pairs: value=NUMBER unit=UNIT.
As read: value=12.9 unit=mm
